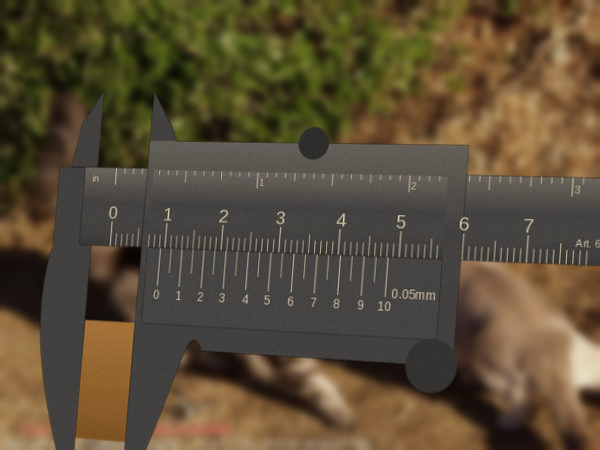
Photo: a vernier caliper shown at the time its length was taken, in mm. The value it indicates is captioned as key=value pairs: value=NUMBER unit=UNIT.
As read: value=9.2 unit=mm
